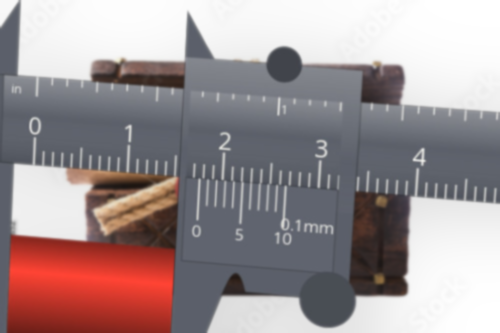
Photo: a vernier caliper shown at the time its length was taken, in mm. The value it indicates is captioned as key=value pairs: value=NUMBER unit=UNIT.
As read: value=17.6 unit=mm
